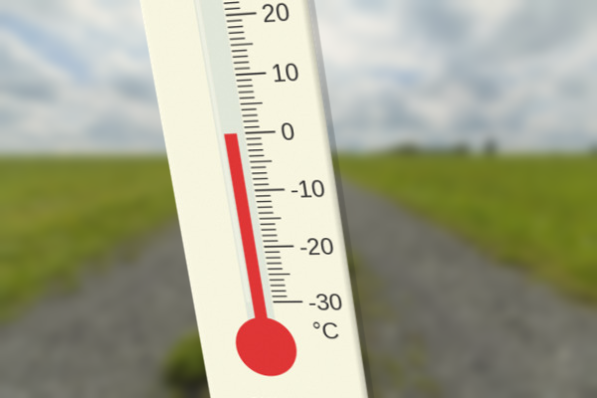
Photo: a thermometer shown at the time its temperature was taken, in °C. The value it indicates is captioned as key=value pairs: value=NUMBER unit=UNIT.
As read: value=0 unit=°C
